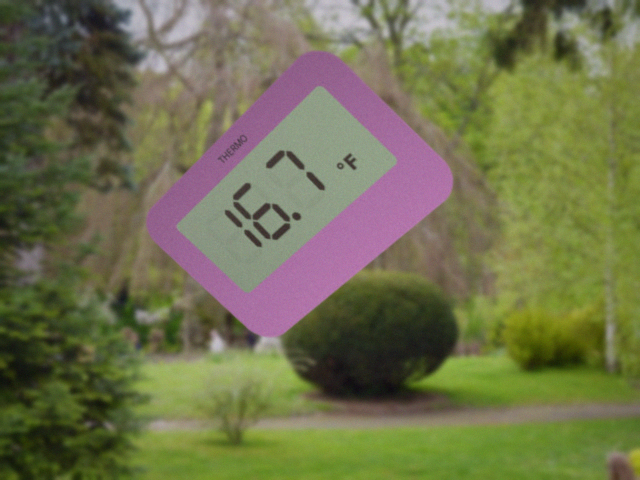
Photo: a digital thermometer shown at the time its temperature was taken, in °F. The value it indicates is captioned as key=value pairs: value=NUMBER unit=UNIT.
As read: value=16.7 unit=°F
